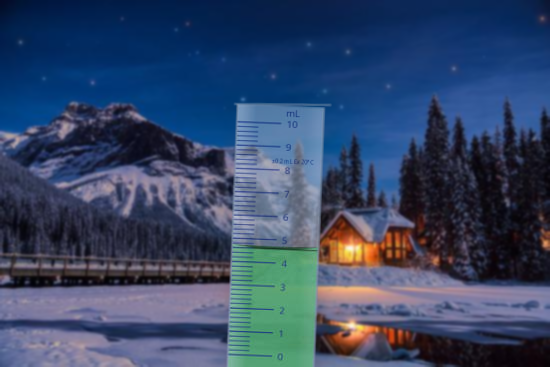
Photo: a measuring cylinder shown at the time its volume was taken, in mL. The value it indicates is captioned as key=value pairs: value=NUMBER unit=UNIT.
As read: value=4.6 unit=mL
